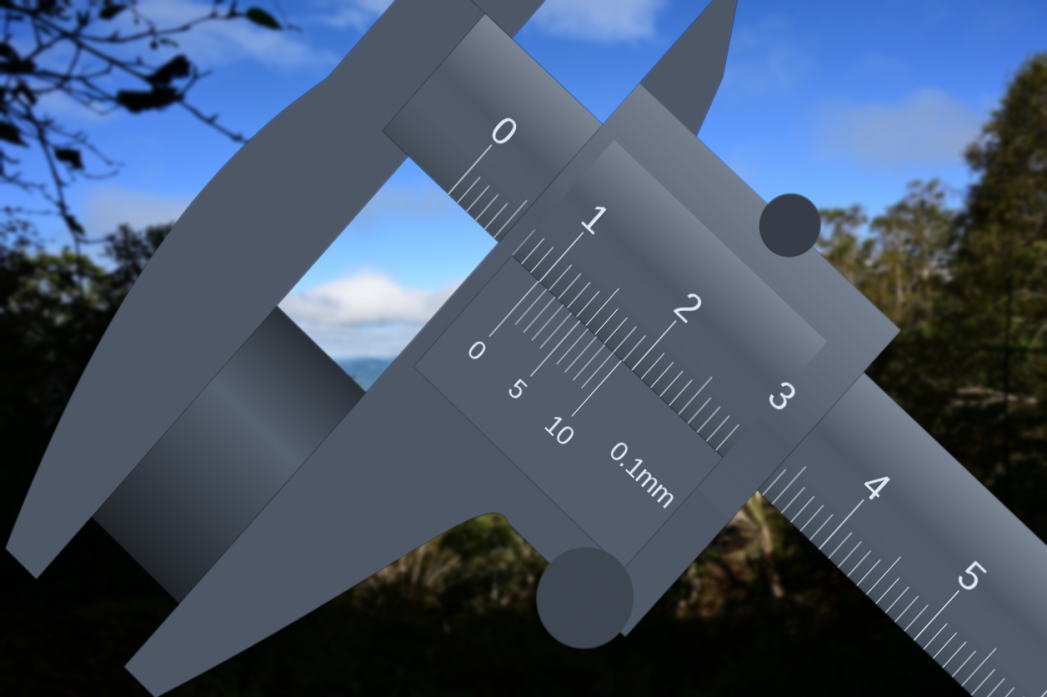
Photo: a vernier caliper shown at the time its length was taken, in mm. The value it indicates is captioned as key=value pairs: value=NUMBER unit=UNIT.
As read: value=9.9 unit=mm
